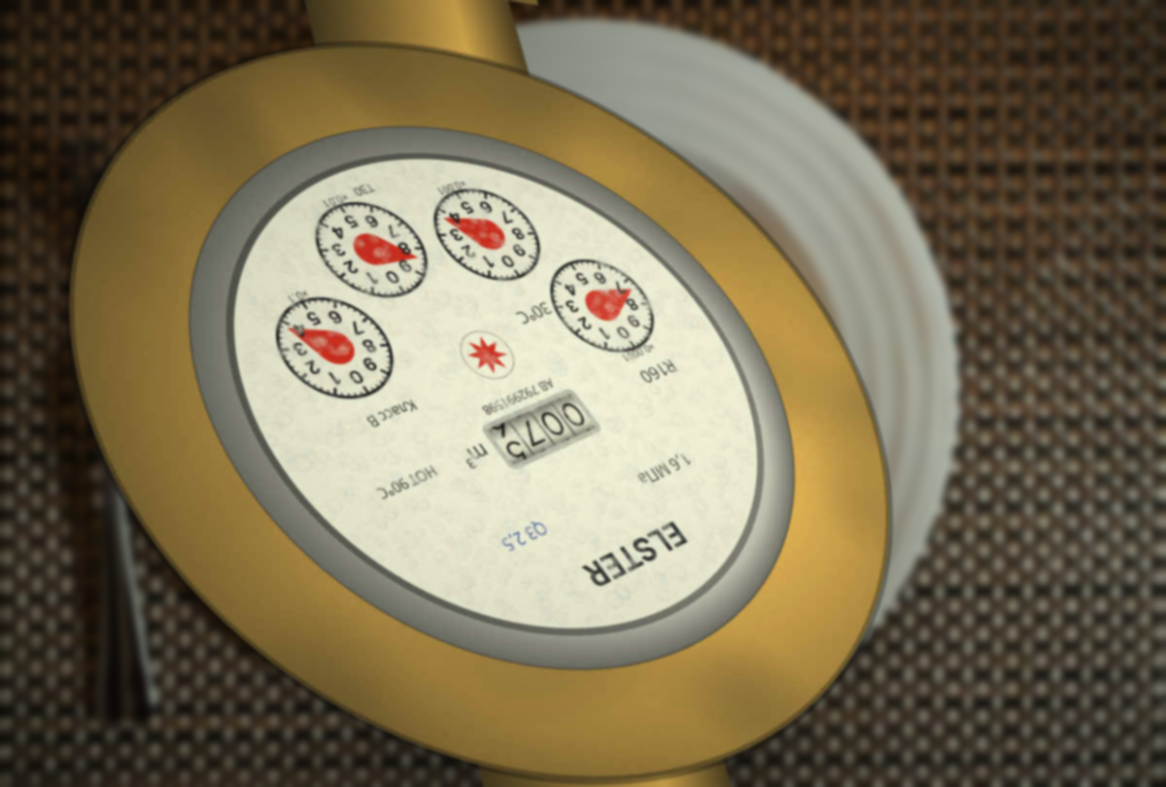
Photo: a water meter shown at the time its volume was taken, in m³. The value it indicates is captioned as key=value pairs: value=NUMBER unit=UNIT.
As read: value=75.3837 unit=m³
